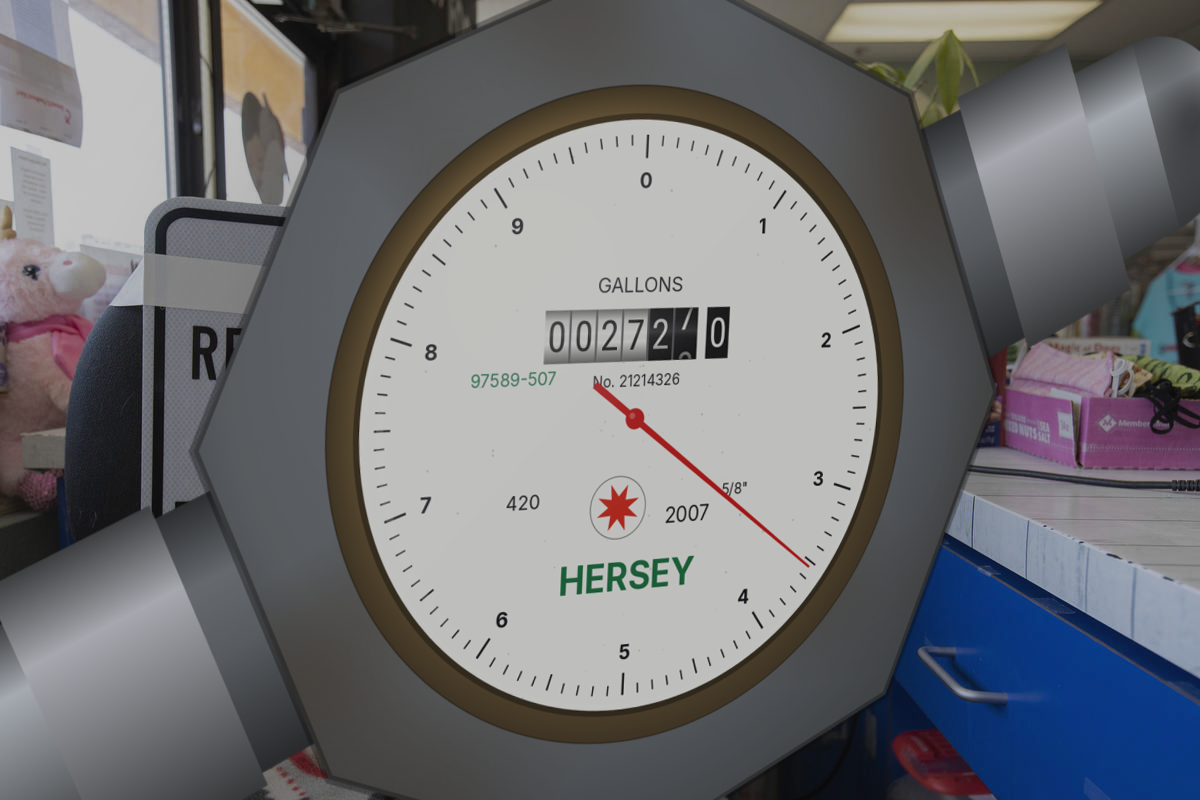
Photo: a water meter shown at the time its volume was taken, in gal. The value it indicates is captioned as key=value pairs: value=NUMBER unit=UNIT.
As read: value=27273.5 unit=gal
